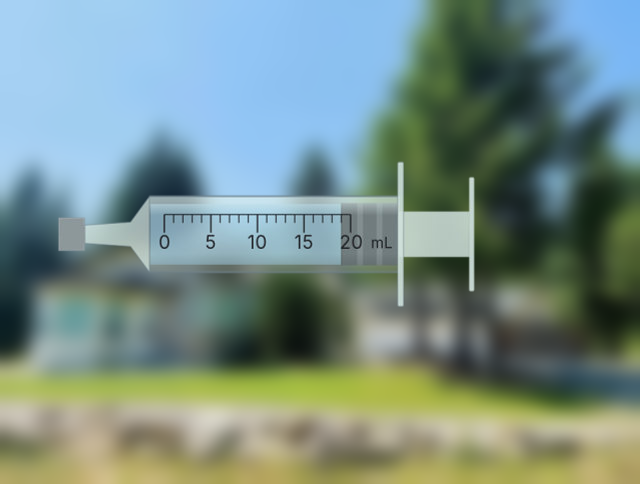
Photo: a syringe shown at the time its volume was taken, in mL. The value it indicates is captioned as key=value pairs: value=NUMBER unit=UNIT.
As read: value=19 unit=mL
